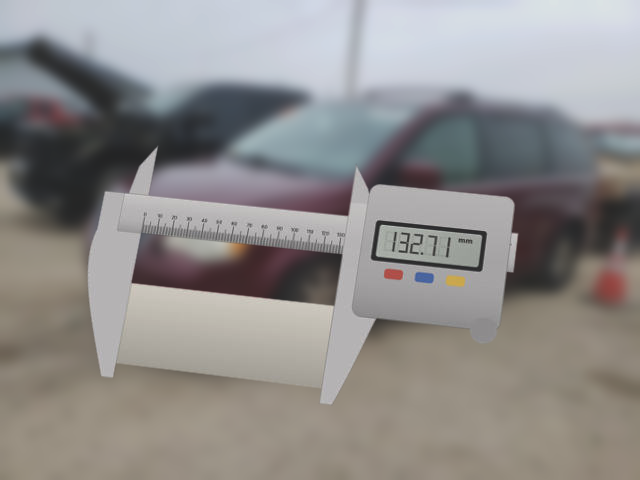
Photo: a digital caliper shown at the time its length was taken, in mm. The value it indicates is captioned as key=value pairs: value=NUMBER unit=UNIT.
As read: value=132.71 unit=mm
